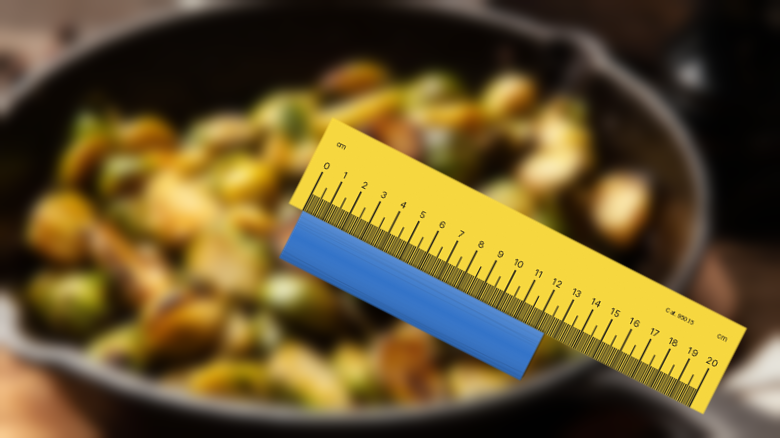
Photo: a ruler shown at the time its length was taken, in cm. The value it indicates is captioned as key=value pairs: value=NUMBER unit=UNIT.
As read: value=12.5 unit=cm
